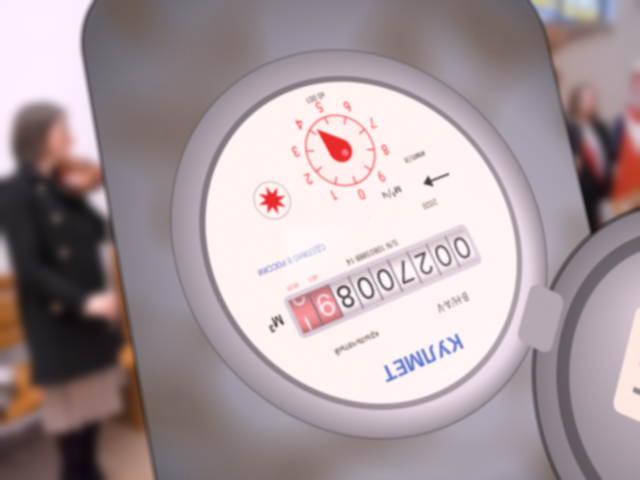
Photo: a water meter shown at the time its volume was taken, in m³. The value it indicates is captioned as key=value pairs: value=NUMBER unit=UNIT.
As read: value=27008.914 unit=m³
